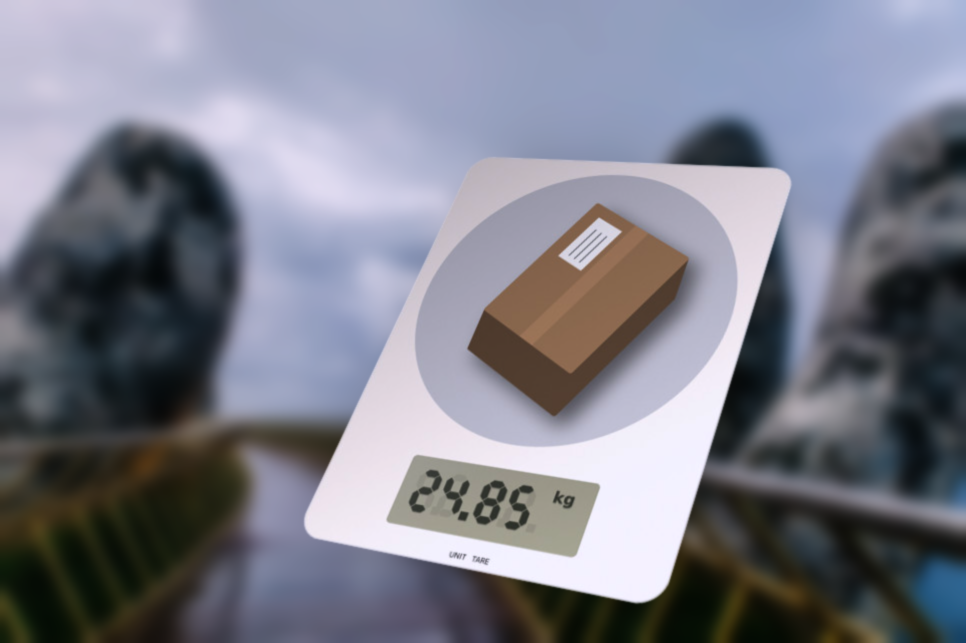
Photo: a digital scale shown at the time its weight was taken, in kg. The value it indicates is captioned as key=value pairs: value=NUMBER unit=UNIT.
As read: value=24.85 unit=kg
